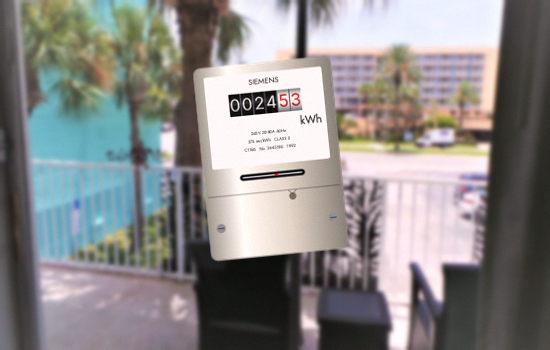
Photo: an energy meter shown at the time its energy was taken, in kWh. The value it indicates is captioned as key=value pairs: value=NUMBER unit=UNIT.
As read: value=24.53 unit=kWh
